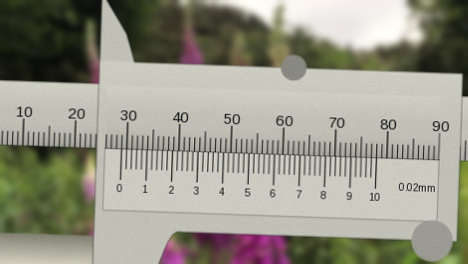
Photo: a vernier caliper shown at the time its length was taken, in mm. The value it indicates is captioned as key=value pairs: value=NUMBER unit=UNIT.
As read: value=29.0 unit=mm
